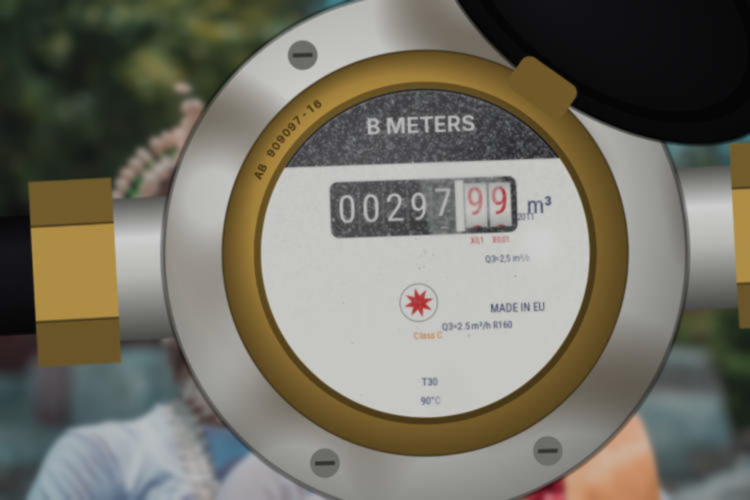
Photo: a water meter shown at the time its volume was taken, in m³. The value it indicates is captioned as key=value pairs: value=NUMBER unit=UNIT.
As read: value=297.99 unit=m³
